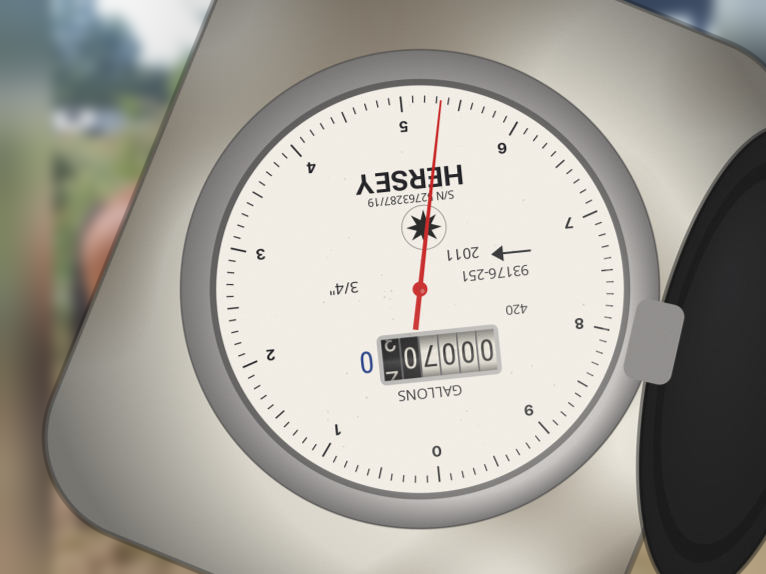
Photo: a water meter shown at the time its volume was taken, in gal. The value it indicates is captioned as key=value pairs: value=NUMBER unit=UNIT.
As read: value=7025.3 unit=gal
